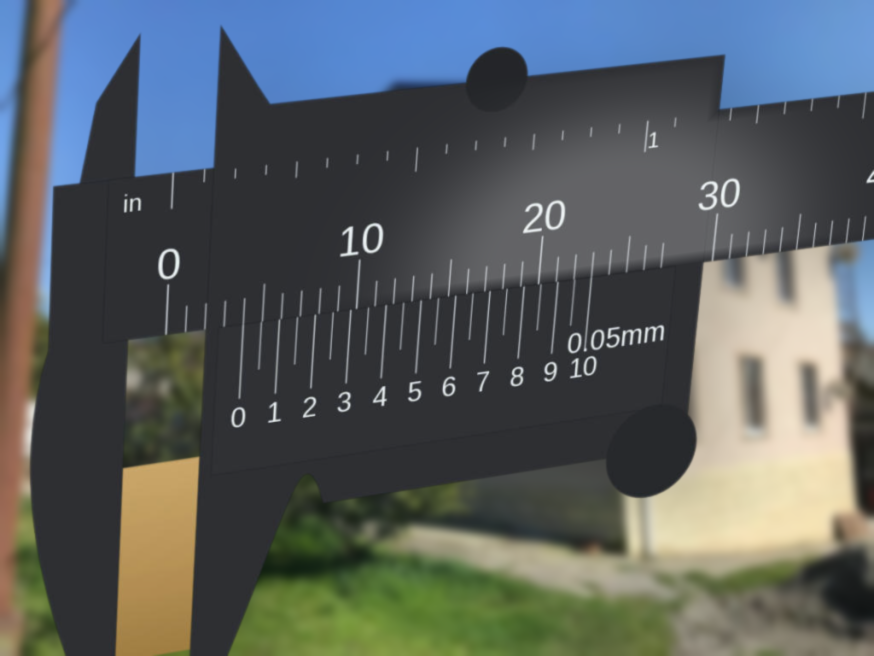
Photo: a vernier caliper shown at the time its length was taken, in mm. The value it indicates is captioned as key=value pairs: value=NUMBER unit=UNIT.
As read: value=4.0 unit=mm
